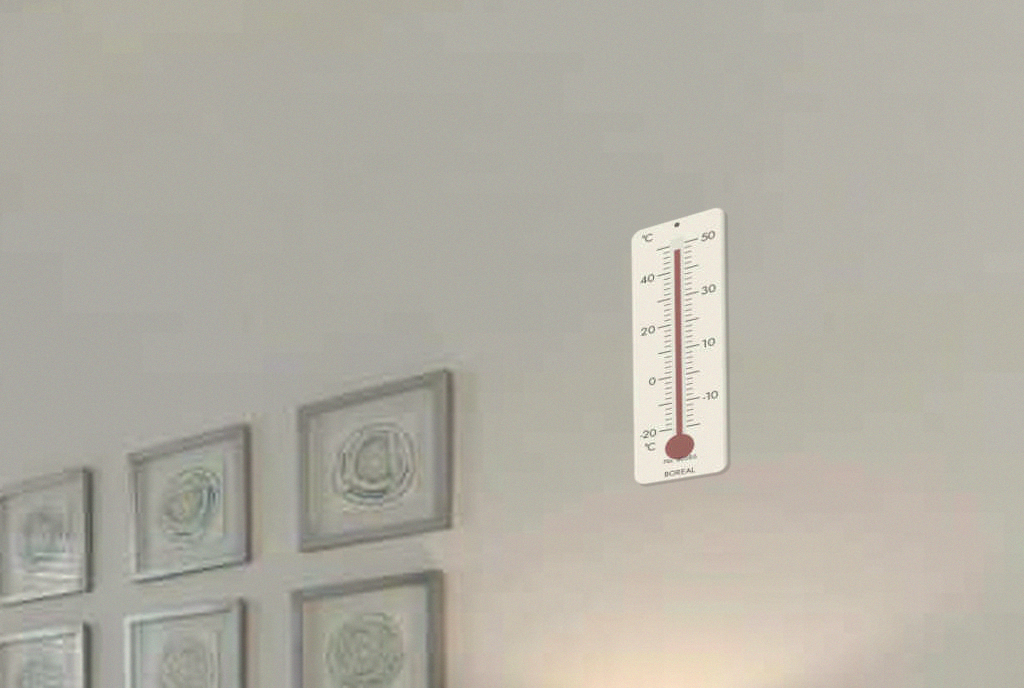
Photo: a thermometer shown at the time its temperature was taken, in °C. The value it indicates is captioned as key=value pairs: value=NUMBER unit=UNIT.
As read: value=48 unit=°C
